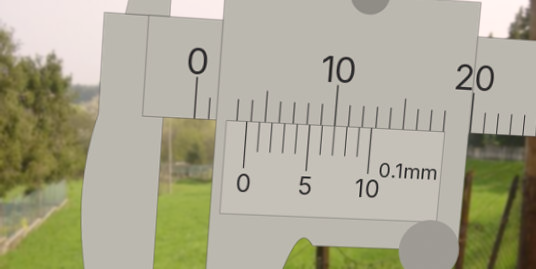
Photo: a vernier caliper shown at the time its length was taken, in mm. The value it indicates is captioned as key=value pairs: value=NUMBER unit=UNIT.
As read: value=3.7 unit=mm
